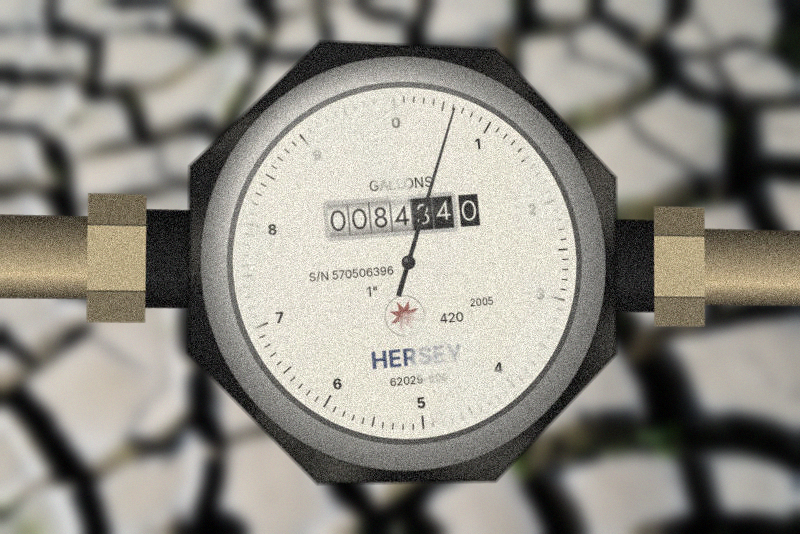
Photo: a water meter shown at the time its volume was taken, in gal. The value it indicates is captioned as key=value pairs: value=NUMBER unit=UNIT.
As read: value=84340.6 unit=gal
